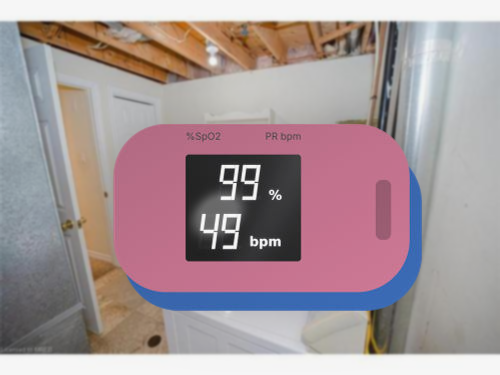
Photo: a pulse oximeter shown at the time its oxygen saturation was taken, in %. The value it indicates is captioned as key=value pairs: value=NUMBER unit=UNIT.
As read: value=99 unit=%
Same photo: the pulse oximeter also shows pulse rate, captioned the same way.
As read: value=49 unit=bpm
